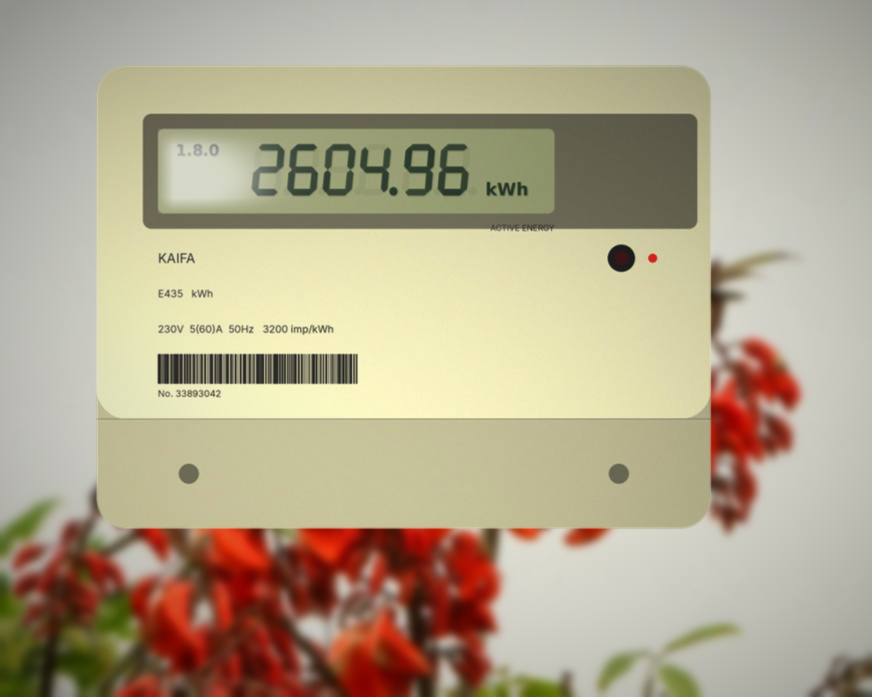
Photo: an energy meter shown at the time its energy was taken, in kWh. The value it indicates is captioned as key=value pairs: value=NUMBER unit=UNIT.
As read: value=2604.96 unit=kWh
